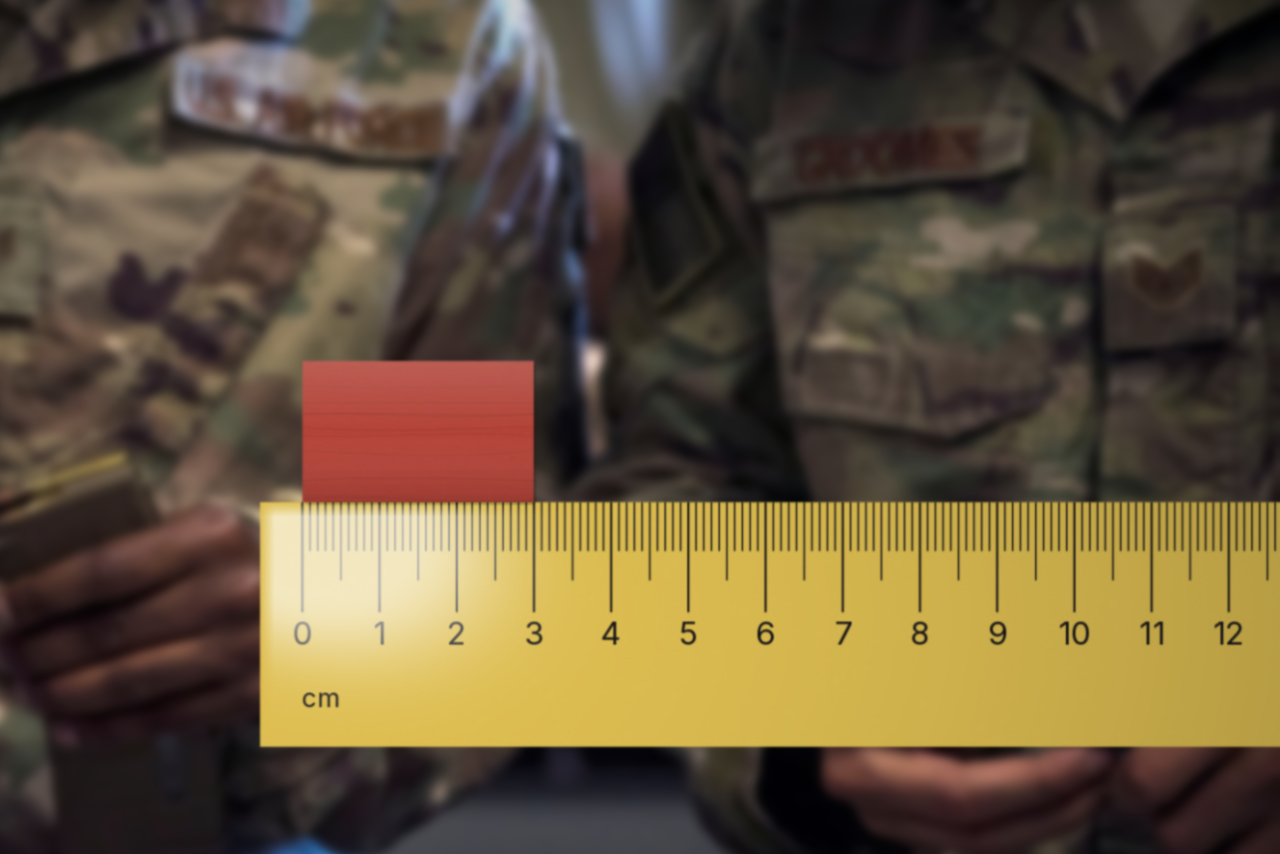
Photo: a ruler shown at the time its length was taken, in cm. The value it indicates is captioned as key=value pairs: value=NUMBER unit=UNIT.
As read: value=3 unit=cm
